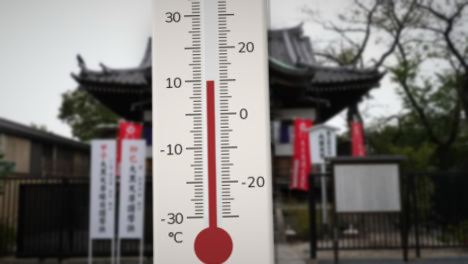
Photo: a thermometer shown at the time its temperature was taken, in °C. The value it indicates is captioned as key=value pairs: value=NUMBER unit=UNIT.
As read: value=10 unit=°C
